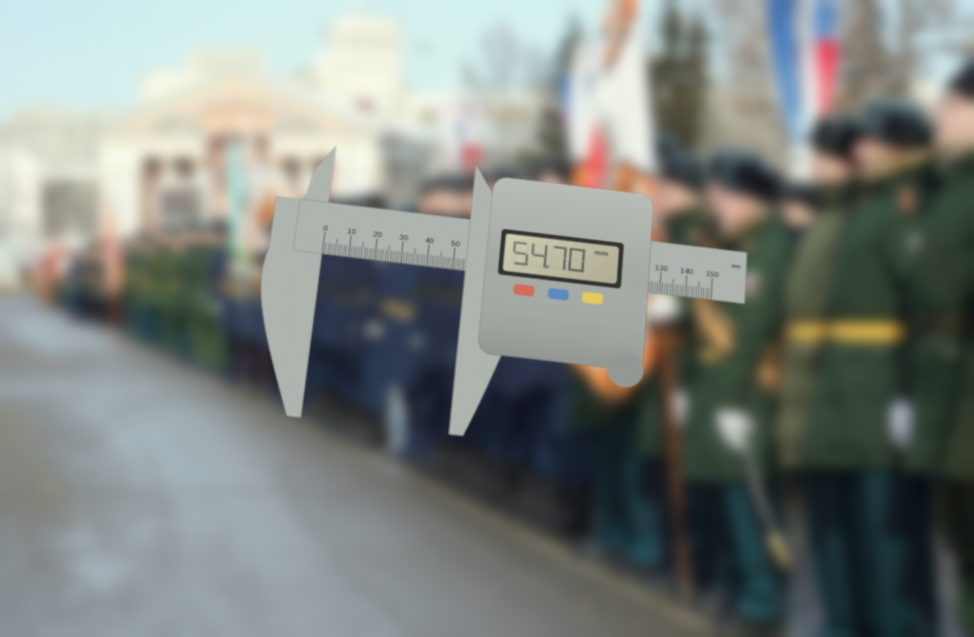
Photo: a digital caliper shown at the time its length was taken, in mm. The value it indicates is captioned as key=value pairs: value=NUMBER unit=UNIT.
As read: value=54.70 unit=mm
